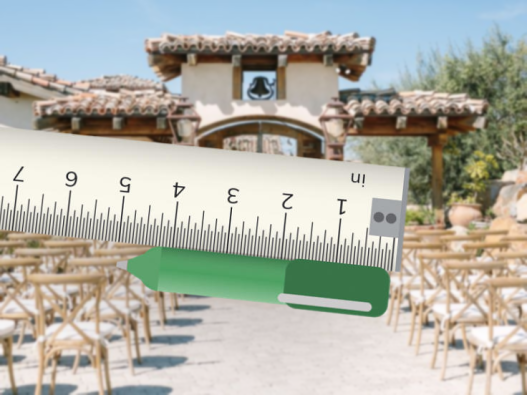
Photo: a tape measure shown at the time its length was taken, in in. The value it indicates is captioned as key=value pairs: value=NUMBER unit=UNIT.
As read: value=5 unit=in
